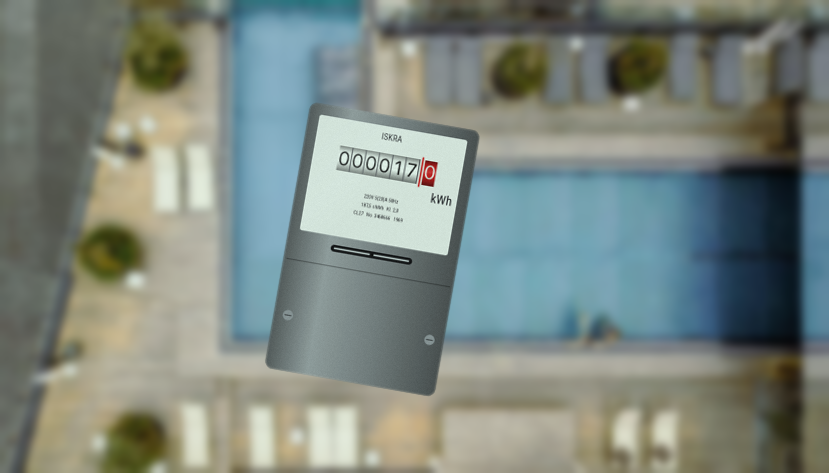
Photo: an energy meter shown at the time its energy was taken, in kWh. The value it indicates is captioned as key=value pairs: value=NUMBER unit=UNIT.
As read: value=17.0 unit=kWh
